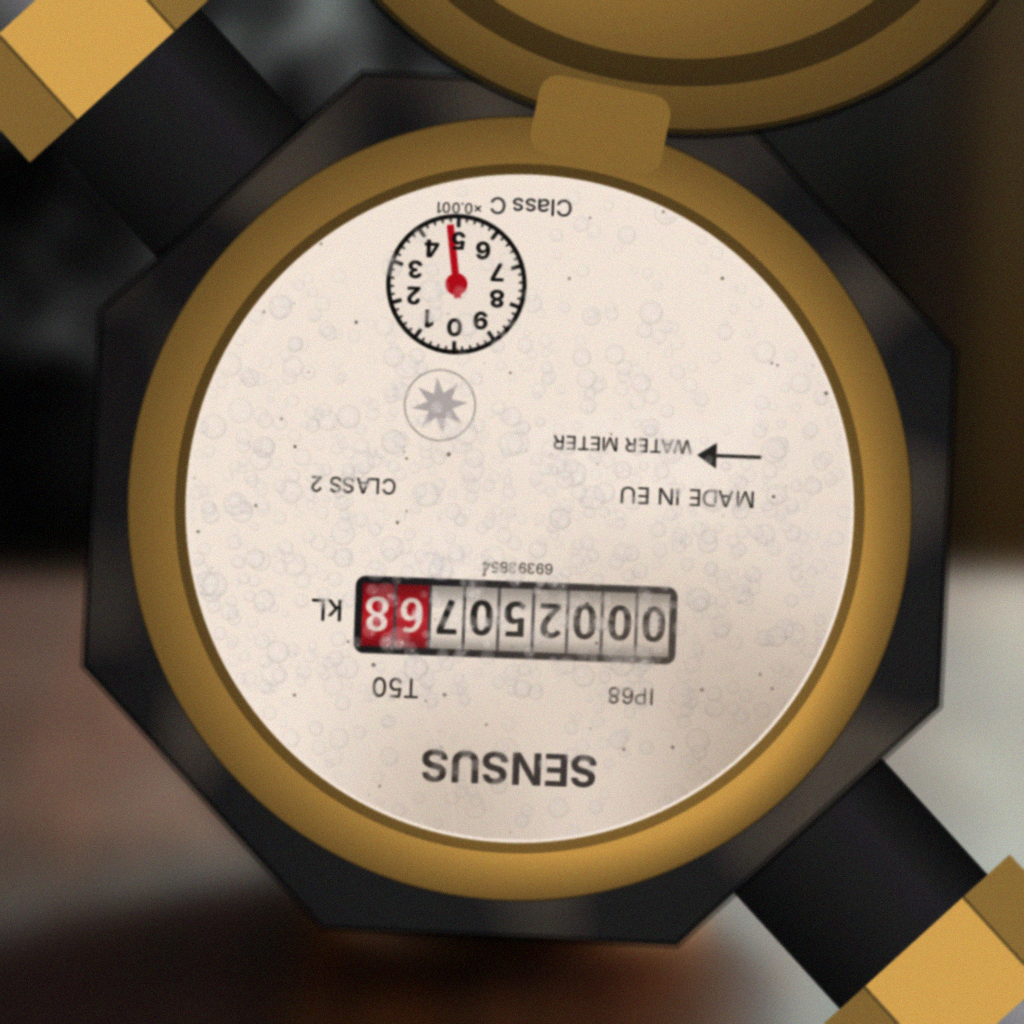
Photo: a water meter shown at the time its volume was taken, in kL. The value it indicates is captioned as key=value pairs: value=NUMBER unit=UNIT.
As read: value=2507.684 unit=kL
